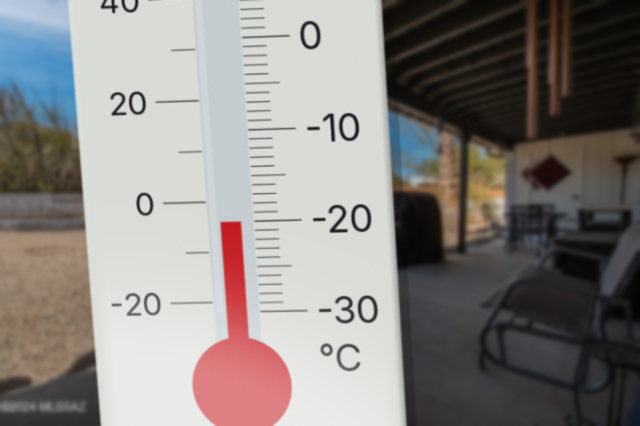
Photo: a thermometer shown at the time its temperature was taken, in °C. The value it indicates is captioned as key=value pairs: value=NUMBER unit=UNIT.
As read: value=-20 unit=°C
